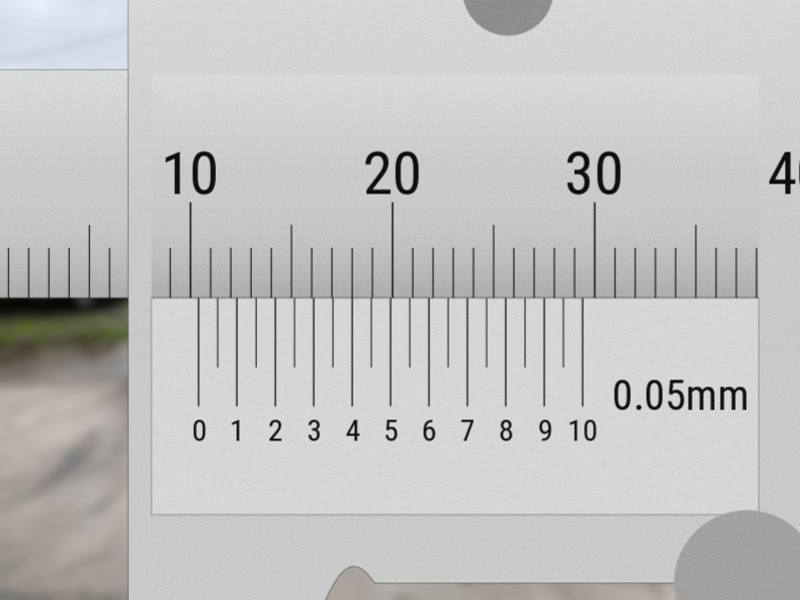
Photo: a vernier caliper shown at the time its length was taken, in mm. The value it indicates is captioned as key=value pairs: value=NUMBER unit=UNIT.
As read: value=10.4 unit=mm
